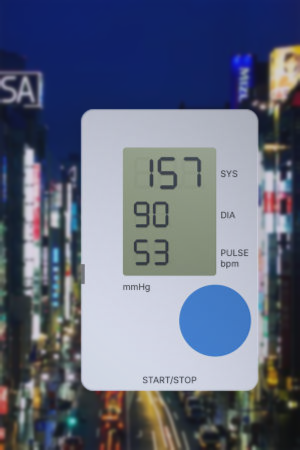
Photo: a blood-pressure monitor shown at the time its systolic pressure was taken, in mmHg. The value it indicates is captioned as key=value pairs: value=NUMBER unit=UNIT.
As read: value=157 unit=mmHg
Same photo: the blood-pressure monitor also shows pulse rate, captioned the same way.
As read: value=53 unit=bpm
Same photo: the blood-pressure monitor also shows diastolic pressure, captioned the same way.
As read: value=90 unit=mmHg
